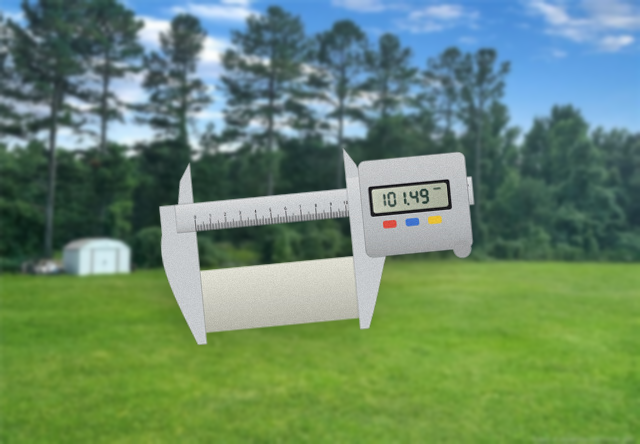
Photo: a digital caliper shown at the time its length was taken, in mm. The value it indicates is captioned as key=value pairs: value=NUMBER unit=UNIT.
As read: value=101.49 unit=mm
